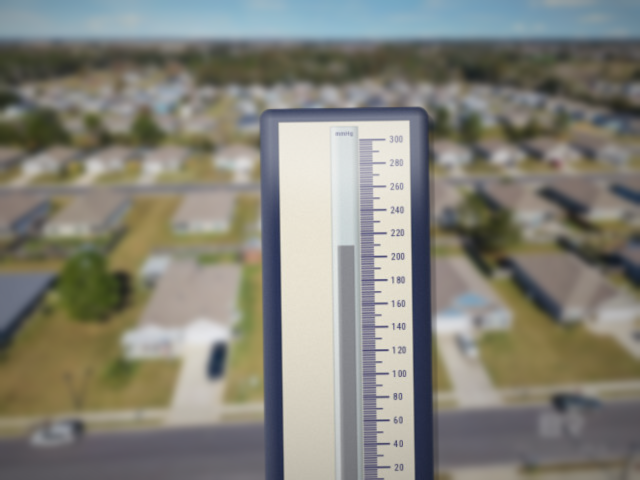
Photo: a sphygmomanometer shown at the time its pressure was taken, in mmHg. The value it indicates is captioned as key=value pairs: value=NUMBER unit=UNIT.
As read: value=210 unit=mmHg
